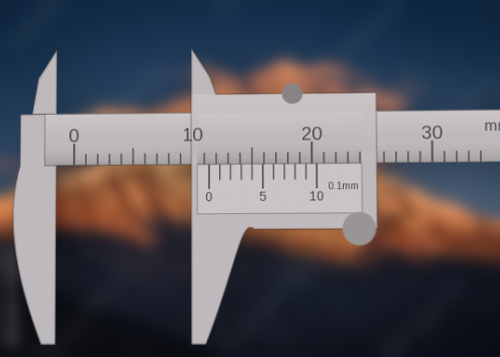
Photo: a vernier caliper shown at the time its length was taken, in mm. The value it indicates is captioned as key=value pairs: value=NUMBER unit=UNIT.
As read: value=11.4 unit=mm
